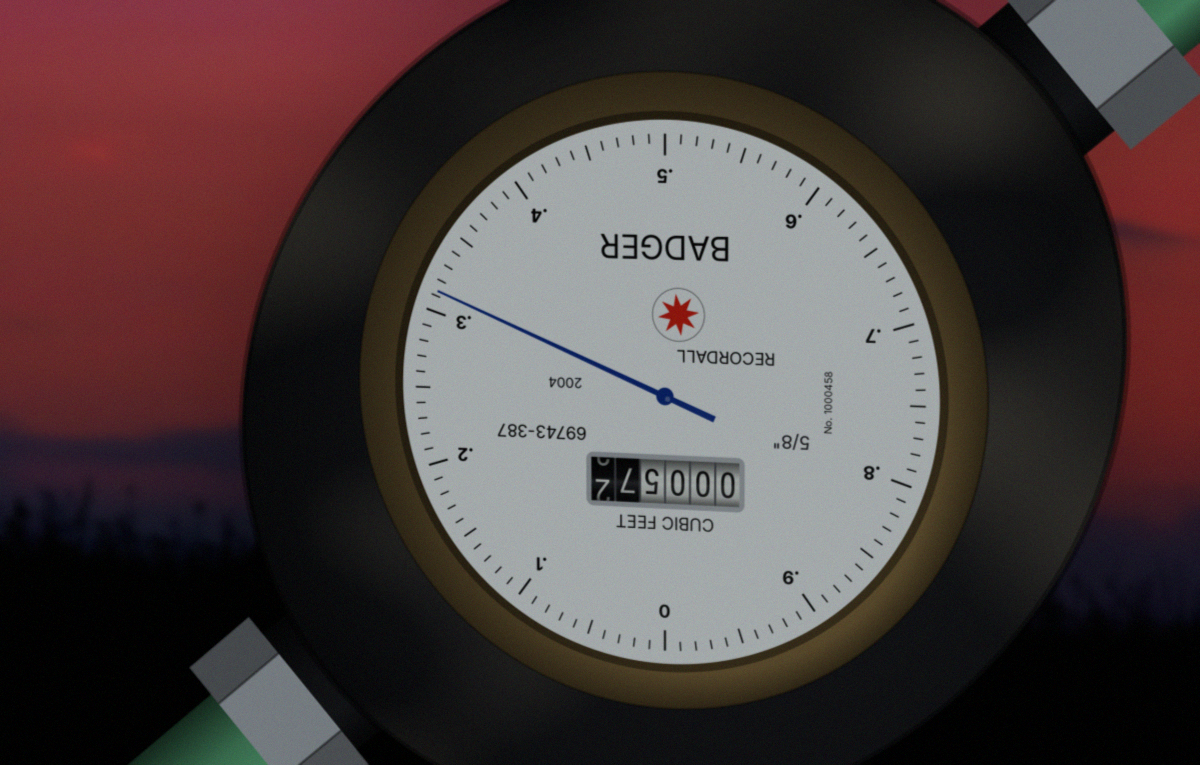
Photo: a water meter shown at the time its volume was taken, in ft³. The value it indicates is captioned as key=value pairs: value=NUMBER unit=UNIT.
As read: value=572.31 unit=ft³
